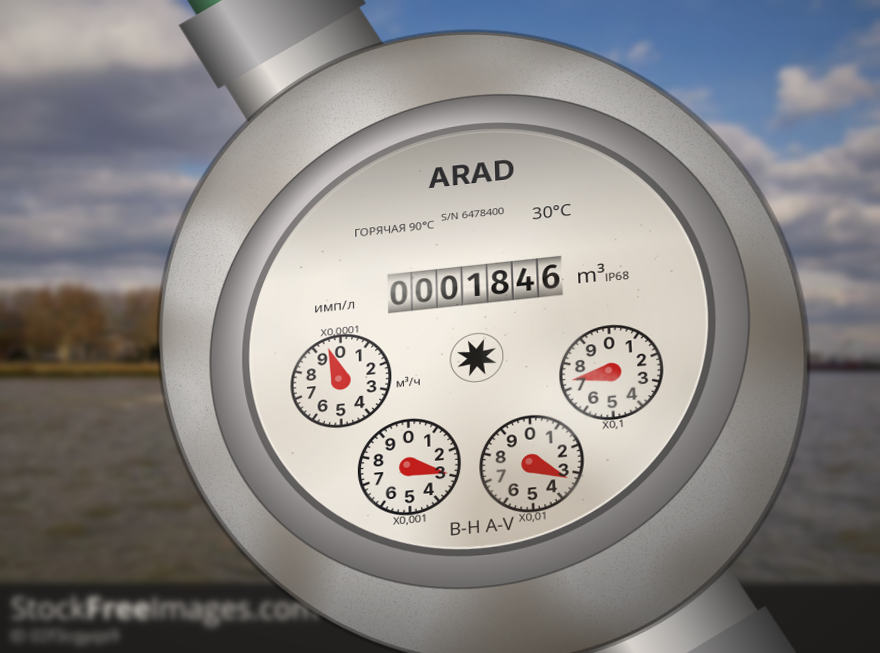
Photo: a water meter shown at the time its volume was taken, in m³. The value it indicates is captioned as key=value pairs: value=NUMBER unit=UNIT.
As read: value=1846.7329 unit=m³
